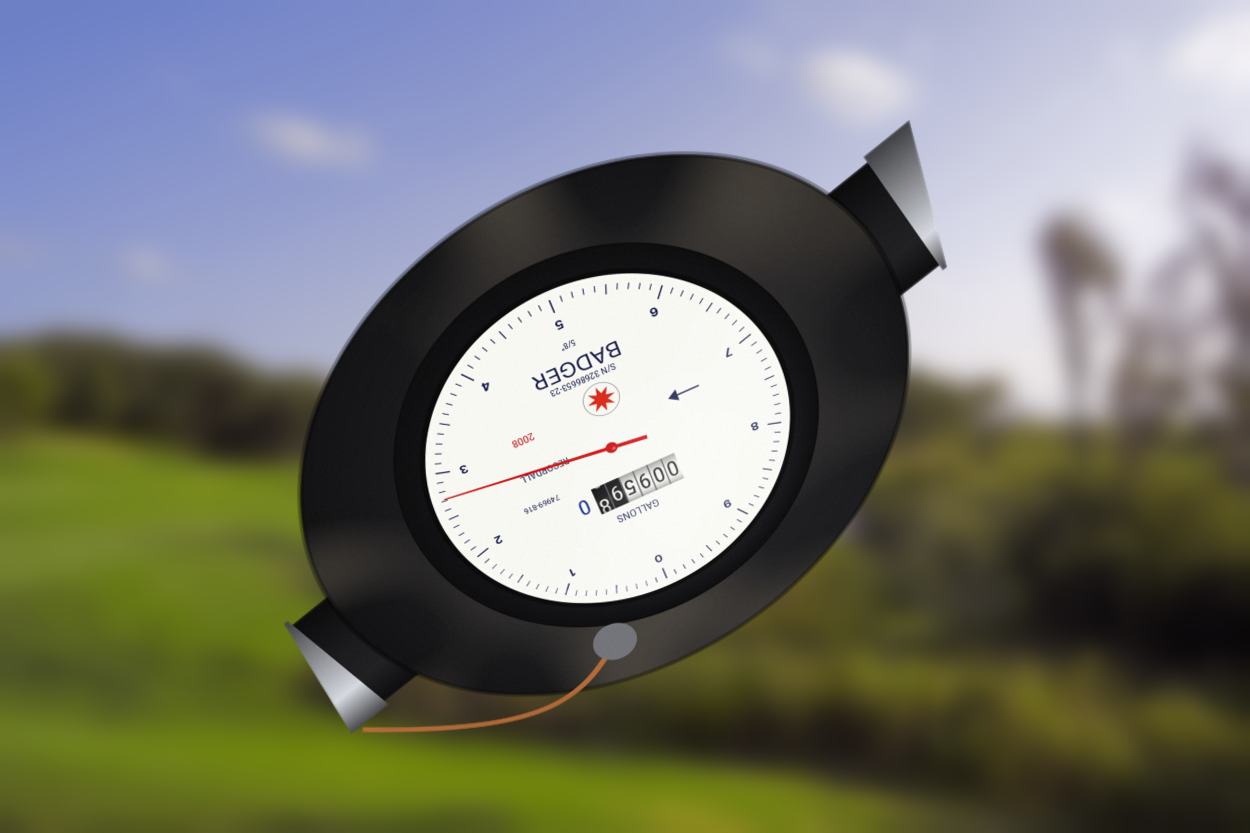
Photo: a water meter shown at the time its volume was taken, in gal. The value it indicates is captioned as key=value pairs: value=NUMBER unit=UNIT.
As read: value=95982.7 unit=gal
